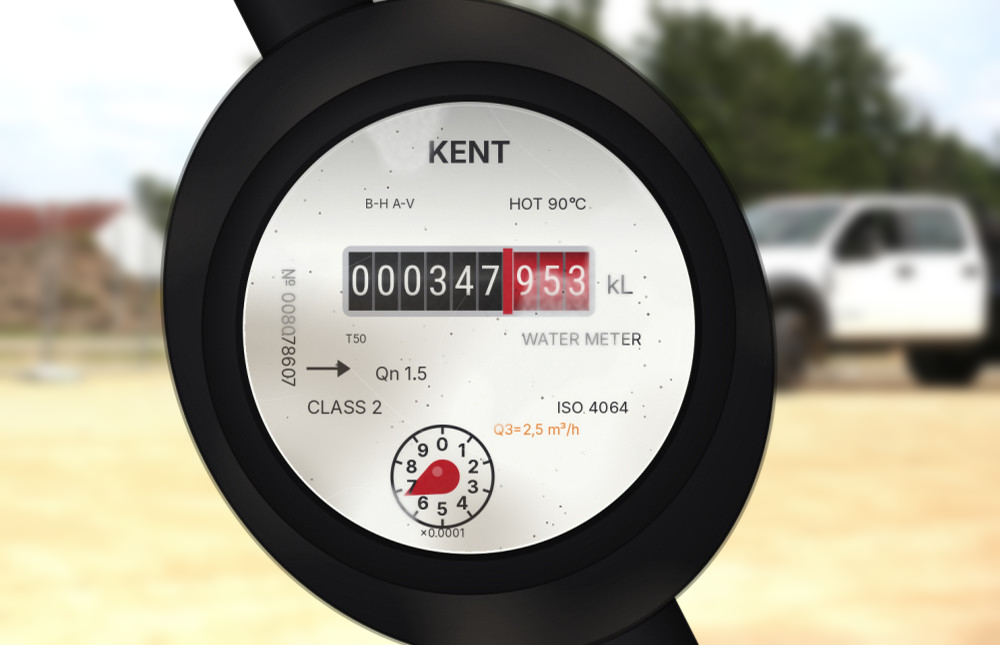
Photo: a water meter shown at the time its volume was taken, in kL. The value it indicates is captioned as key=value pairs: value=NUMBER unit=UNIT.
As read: value=347.9536 unit=kL
